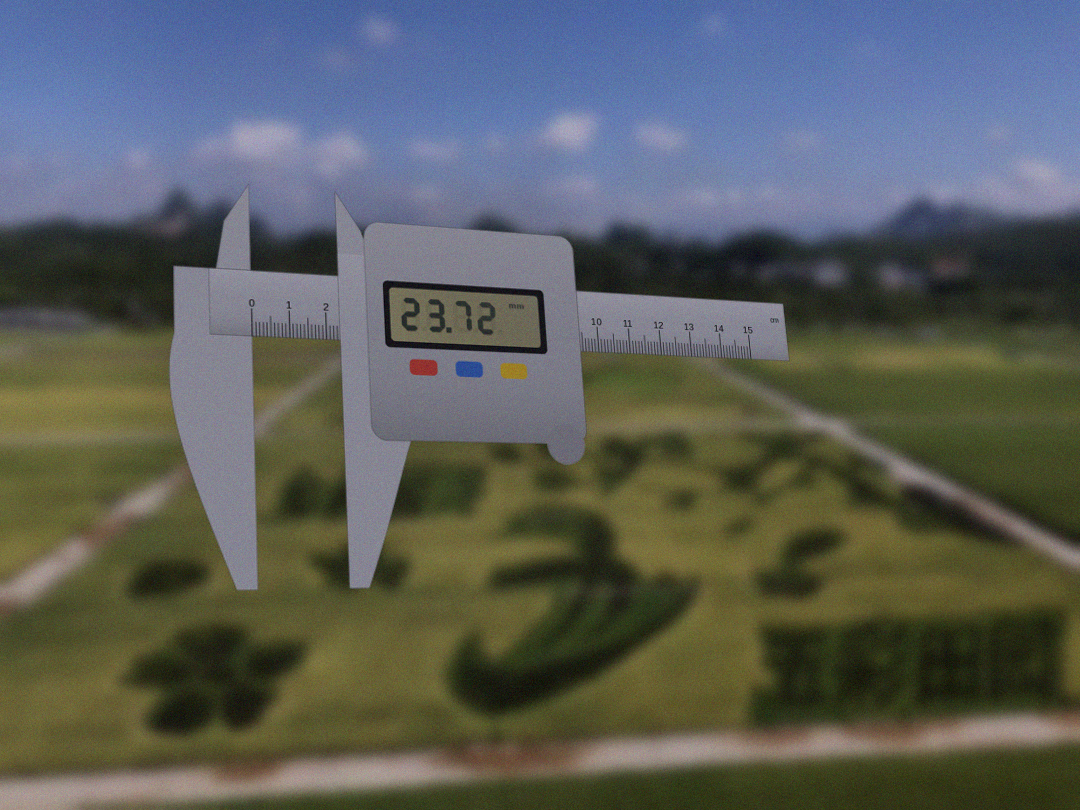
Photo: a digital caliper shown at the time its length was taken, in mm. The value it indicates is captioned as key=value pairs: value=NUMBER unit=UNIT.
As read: value=23.72 unit=mm
